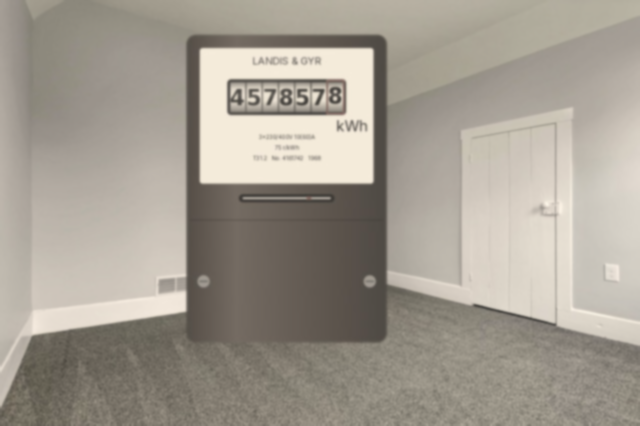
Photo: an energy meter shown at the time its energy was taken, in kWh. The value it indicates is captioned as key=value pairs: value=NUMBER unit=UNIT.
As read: value=457857.8 unit=kWh
